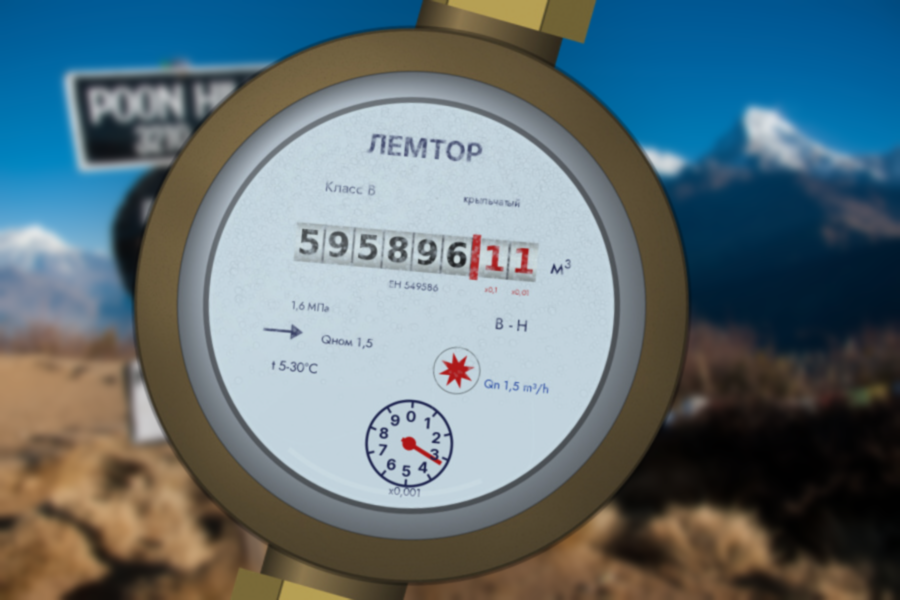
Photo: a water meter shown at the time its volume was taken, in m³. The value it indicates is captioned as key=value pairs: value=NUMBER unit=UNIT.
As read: value=595896.113 unit=m³
